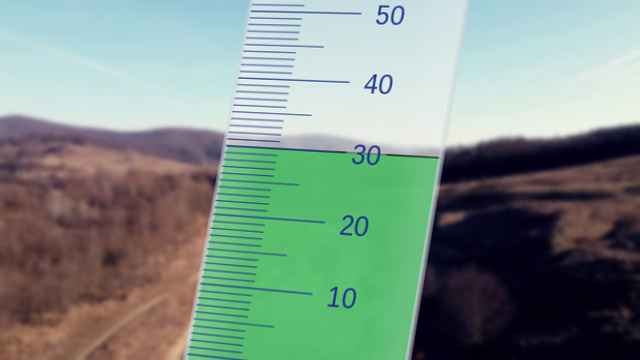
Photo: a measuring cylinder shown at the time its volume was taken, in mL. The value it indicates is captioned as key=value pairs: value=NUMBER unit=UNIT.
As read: value=30 unit=mL
